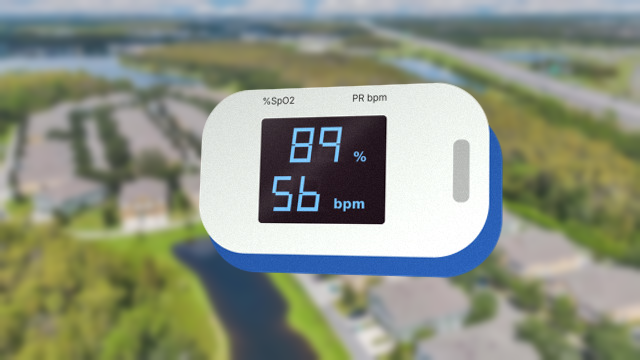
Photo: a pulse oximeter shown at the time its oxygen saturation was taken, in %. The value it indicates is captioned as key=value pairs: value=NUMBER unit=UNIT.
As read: value=89 unit=%
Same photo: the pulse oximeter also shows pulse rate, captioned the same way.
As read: value=56 unit=bpm
